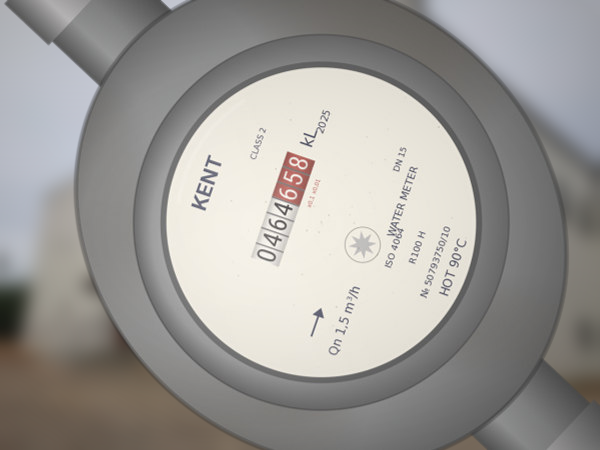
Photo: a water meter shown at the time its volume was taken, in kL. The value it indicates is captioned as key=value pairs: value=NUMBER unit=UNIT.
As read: value=464.658 unit=kL
